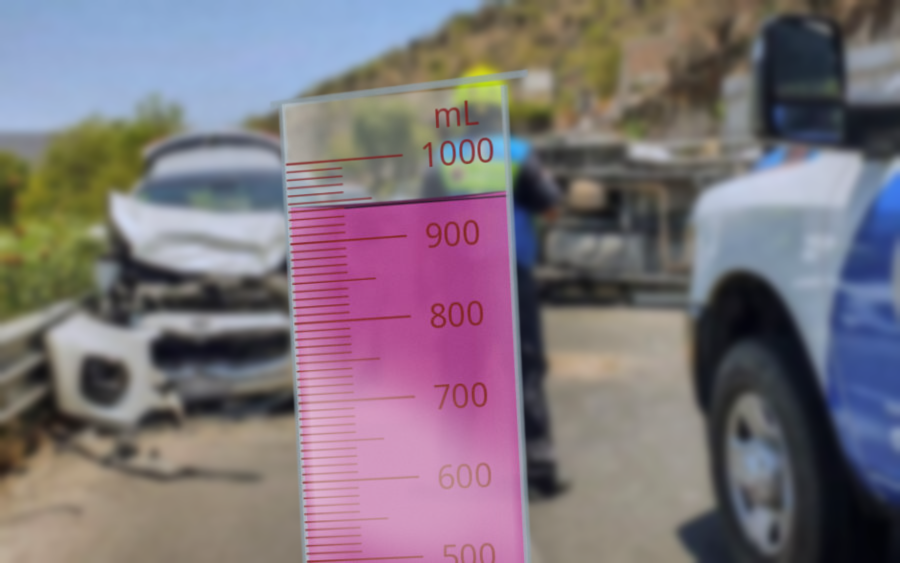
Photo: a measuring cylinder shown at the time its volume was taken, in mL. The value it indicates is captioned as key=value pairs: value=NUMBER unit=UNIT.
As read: value=940 unit=mL
